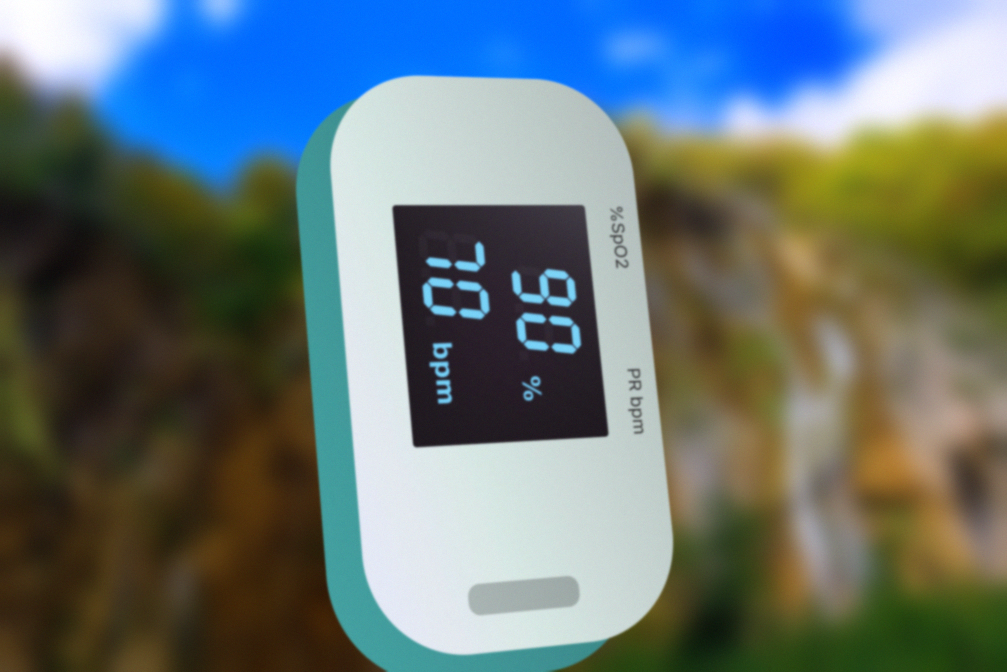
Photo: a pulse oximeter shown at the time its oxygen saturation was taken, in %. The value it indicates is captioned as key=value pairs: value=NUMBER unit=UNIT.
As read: value=90 unit=%
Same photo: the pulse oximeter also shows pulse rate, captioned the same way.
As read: value=70 unit=bpm
